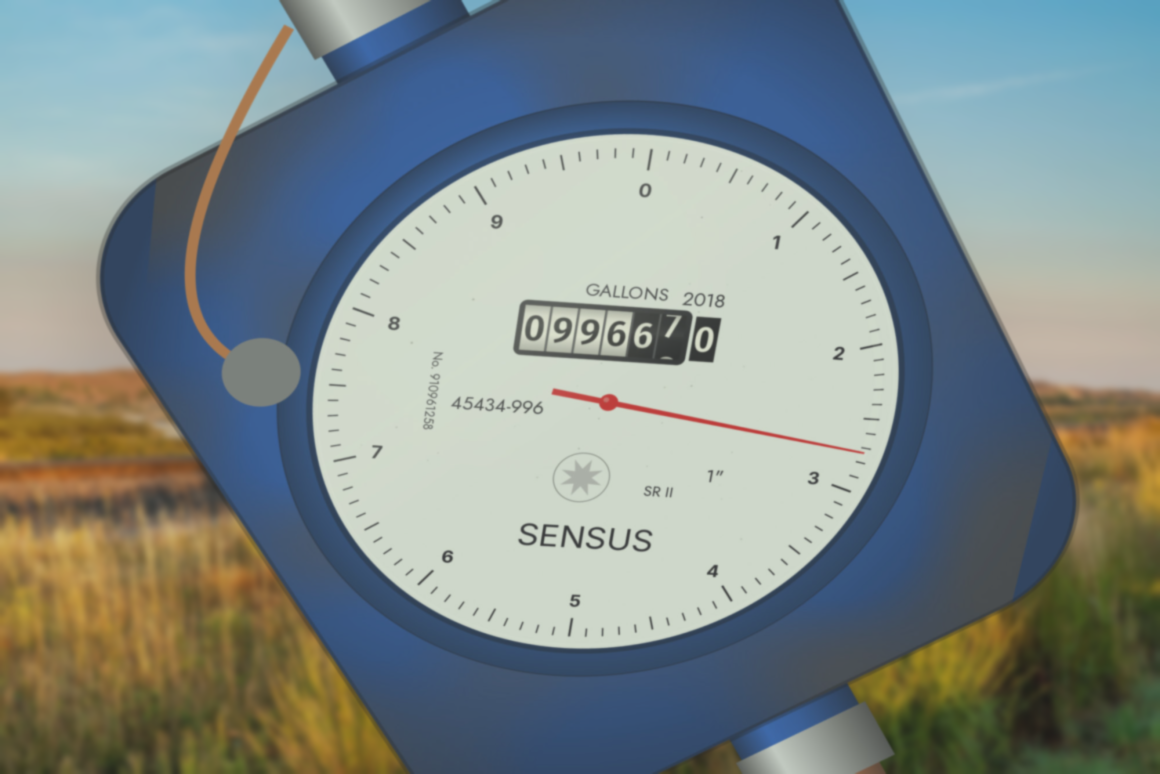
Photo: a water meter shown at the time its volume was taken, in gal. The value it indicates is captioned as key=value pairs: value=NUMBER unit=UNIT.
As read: value=996672.7 unit=gal
